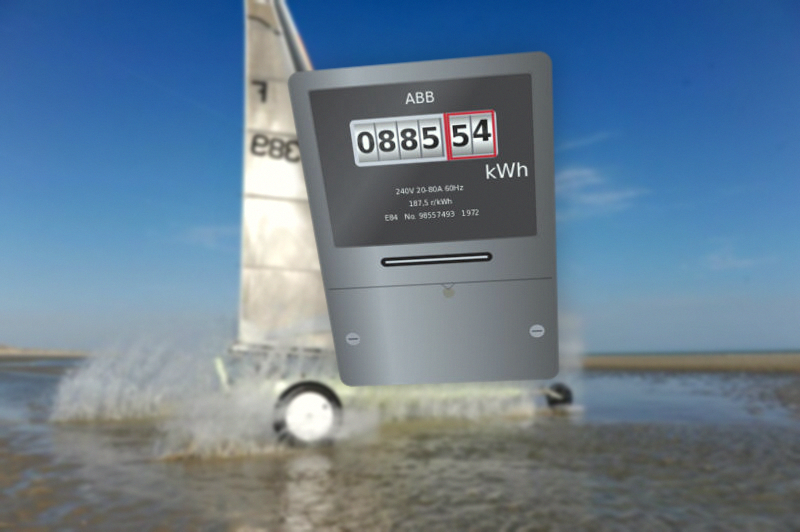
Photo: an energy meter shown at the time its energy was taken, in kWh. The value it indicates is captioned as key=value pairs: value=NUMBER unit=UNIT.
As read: value=885.54 unit=kWh
